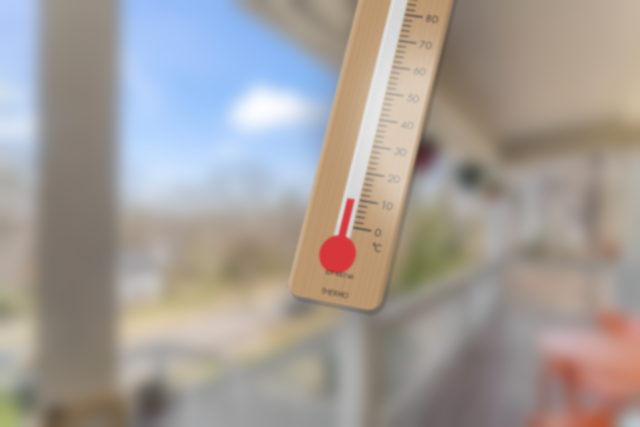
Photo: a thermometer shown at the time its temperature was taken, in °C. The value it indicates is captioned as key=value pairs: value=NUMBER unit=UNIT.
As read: value=10 unit=°C
